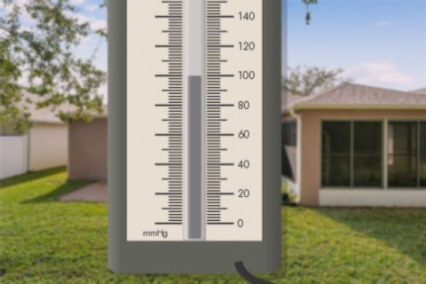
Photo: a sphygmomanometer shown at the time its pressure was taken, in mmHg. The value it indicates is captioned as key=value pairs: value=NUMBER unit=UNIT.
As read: value=100 unit=mmHg
